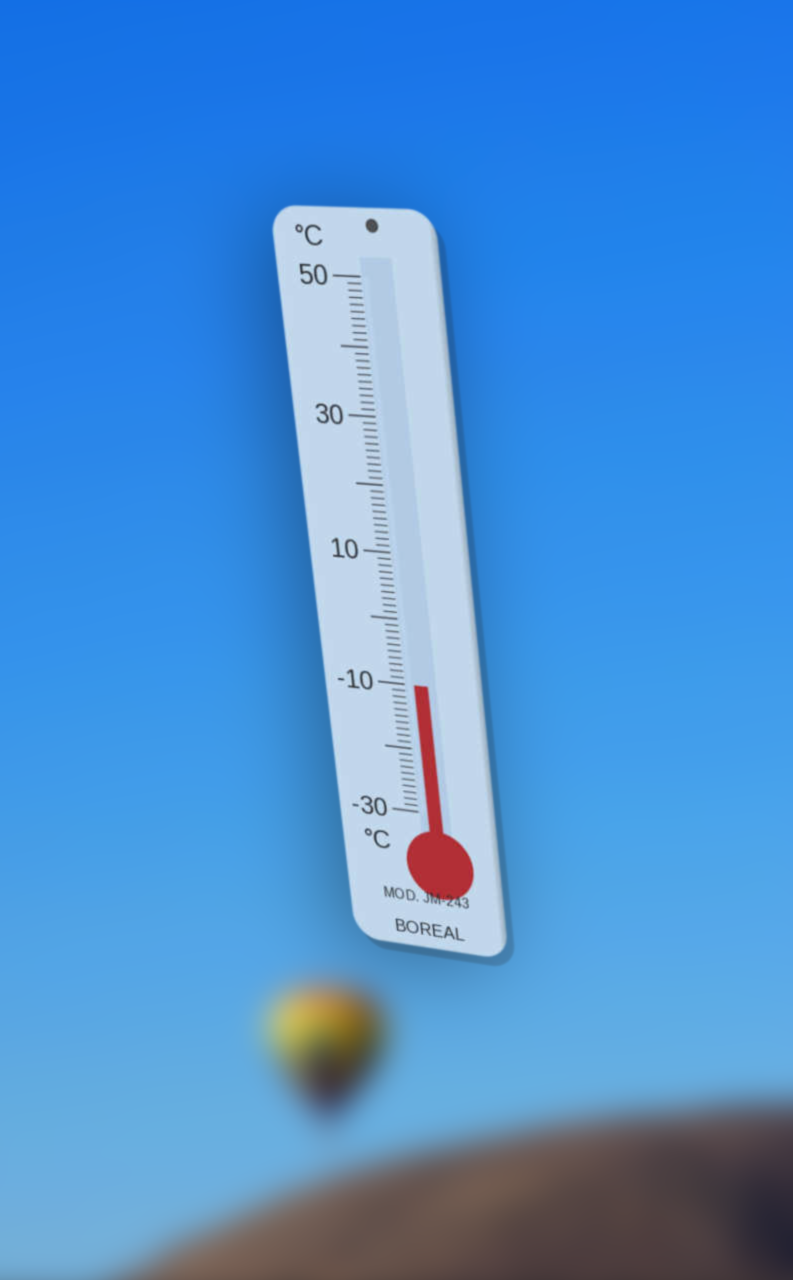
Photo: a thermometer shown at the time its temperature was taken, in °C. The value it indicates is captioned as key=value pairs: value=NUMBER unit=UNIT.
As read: value=-10 unit=°C
